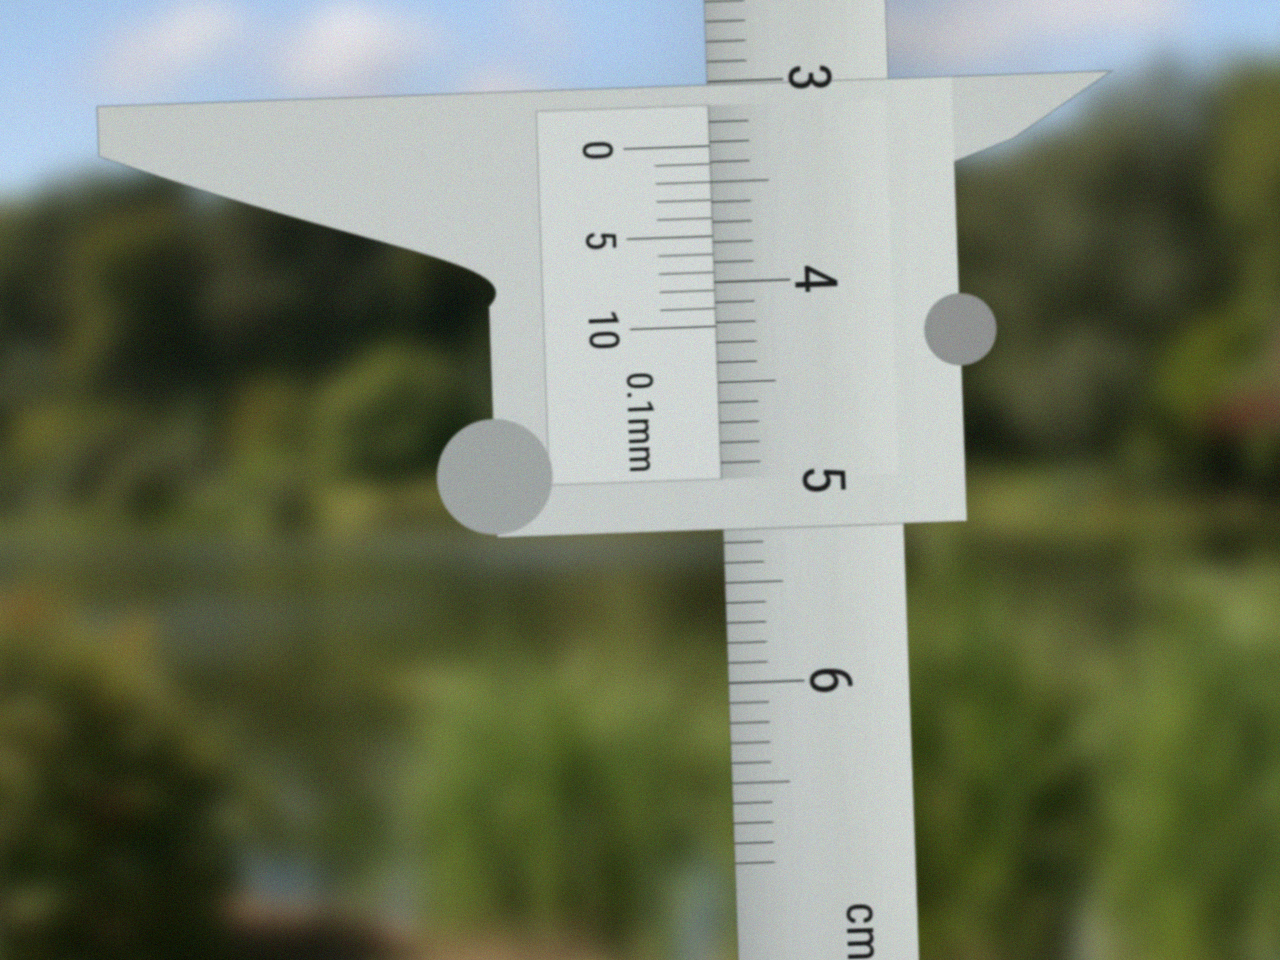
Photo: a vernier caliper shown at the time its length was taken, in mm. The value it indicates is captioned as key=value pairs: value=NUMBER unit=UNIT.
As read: value=33.2 unit=mm
